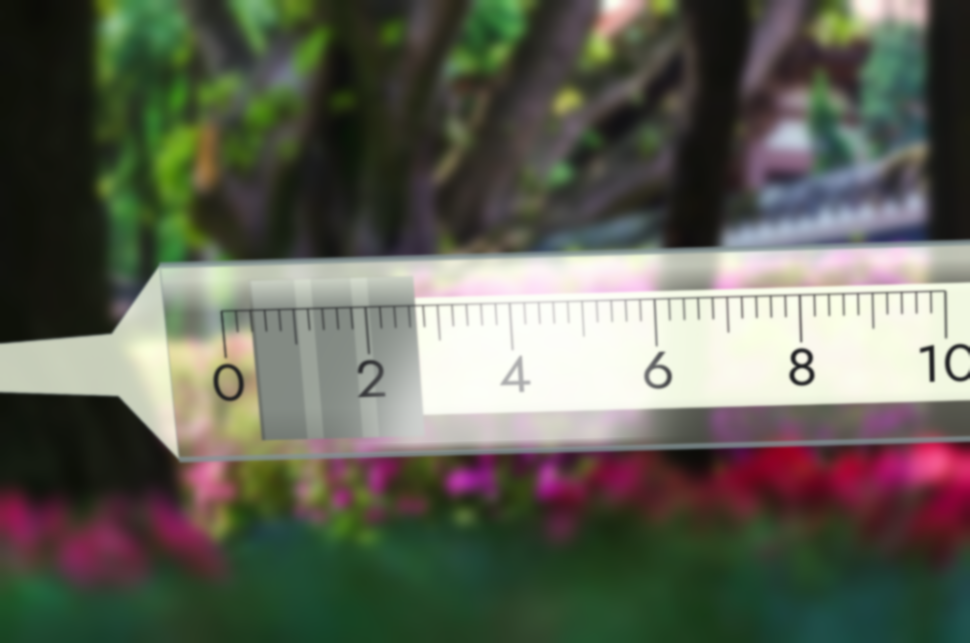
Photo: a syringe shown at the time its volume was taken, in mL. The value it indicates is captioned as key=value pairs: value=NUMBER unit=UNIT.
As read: value=0.4 unit=mL
